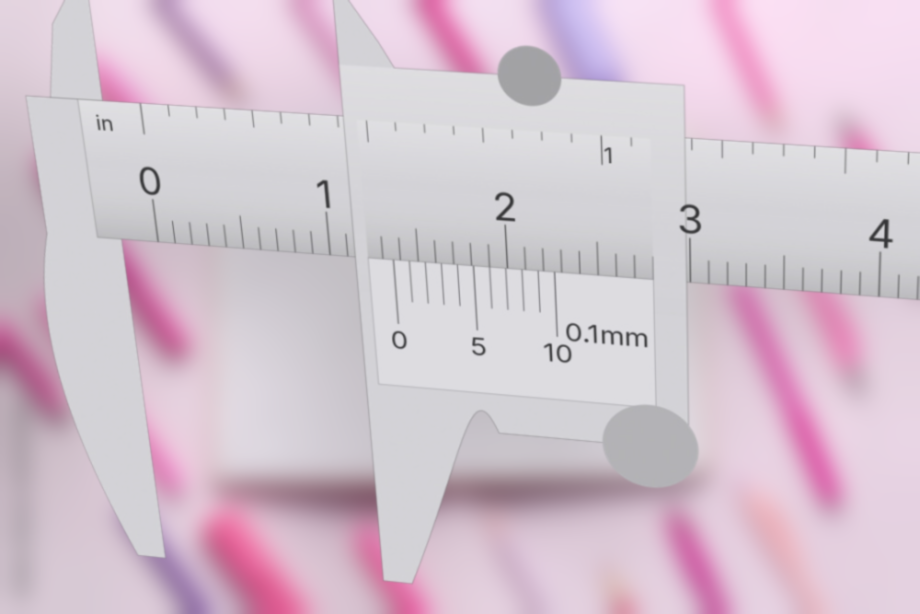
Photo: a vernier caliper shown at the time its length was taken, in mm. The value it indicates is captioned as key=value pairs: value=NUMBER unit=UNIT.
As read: value=13.6 unit=mm
